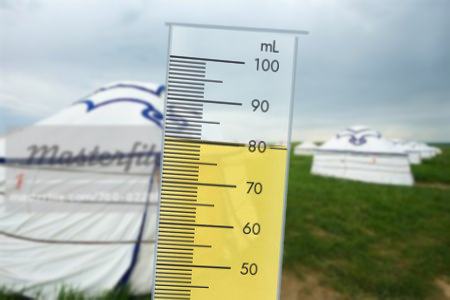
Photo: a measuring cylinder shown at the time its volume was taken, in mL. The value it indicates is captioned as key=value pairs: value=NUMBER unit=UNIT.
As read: value=80 unit=mL
